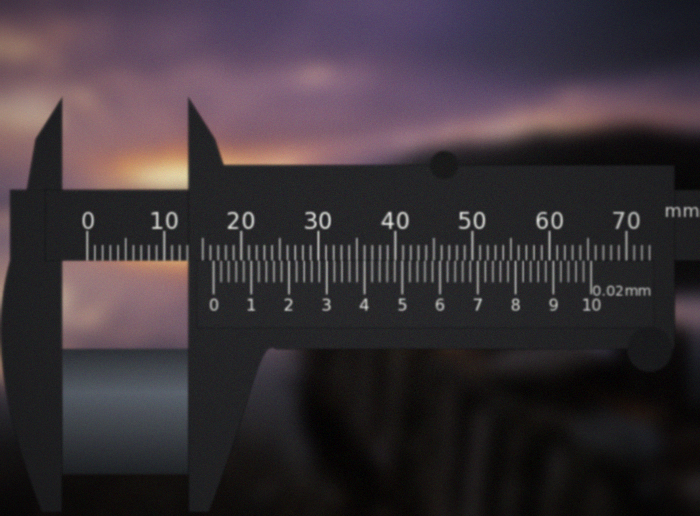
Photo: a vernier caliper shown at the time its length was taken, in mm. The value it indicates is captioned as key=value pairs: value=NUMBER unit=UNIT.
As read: value=16.4 unit=mm
